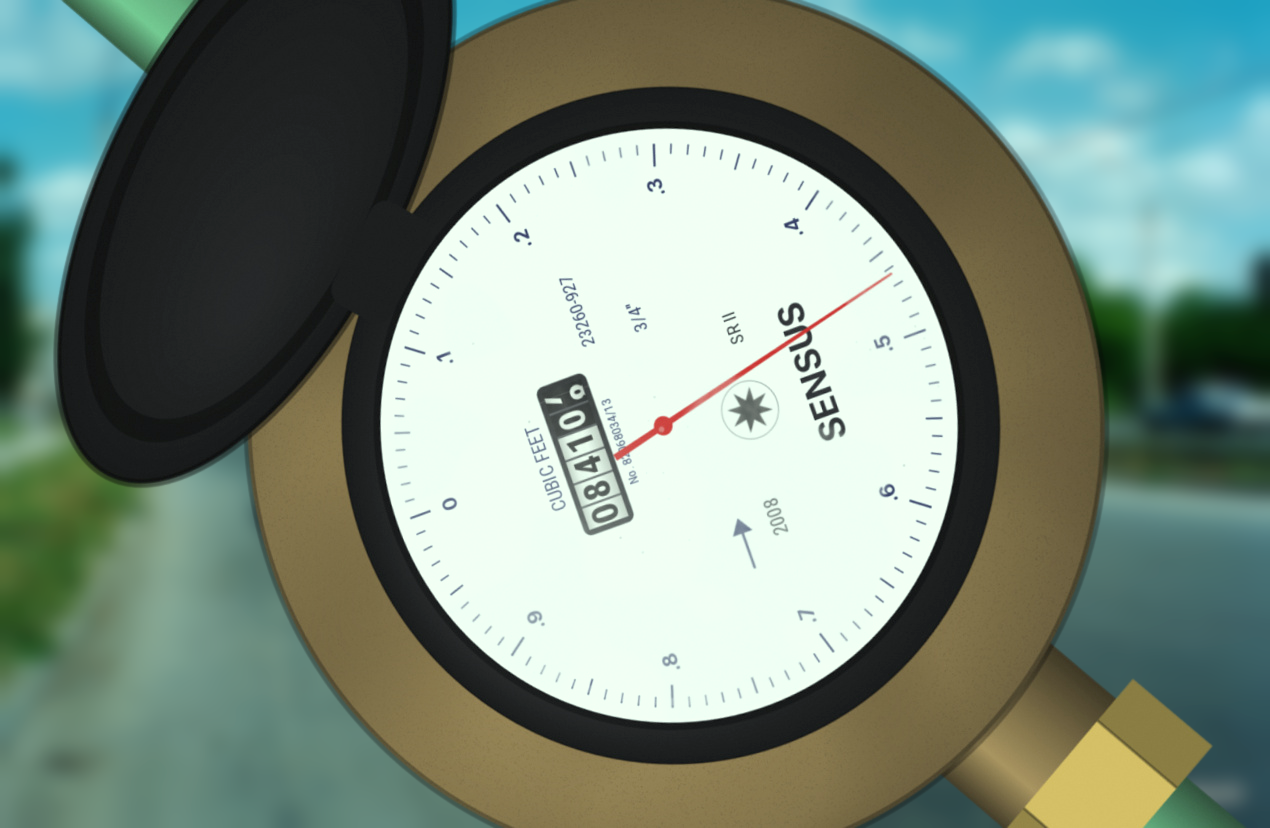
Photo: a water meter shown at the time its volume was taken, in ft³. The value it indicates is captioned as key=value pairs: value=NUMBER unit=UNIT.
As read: value=84107.46 unit=ft³
